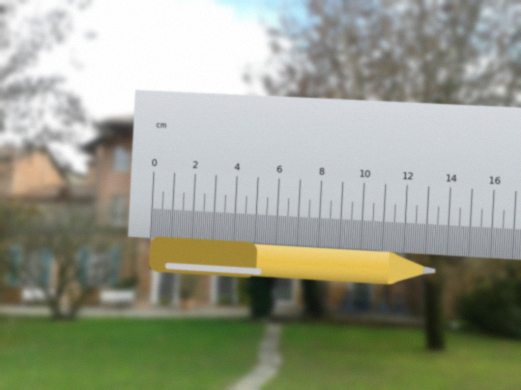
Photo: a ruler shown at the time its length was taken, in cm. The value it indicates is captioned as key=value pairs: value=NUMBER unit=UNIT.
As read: value=13.5 unit=cm
